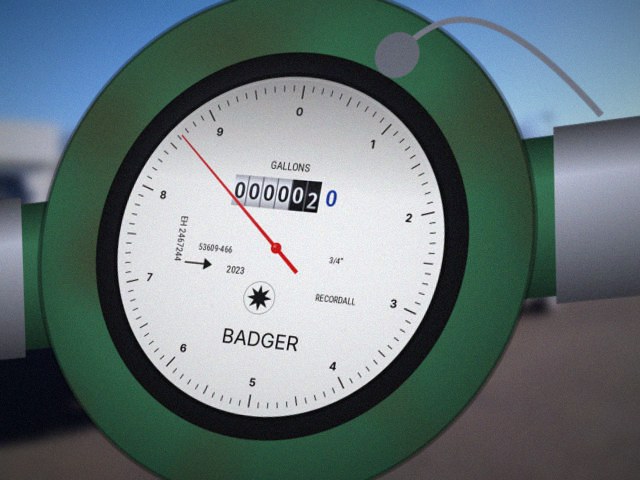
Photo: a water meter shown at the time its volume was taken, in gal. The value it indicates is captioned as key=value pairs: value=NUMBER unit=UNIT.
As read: value=18.6 unit=gal
